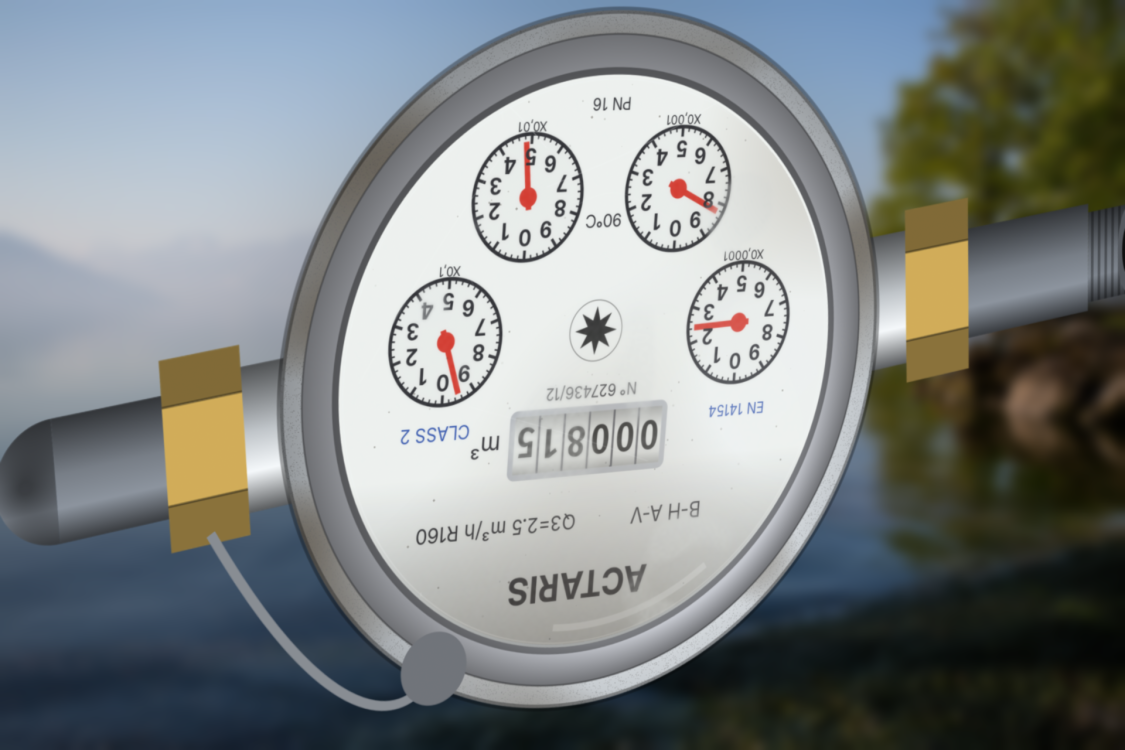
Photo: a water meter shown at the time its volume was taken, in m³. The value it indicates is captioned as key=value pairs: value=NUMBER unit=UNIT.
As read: value=814.9482 unit=m³
